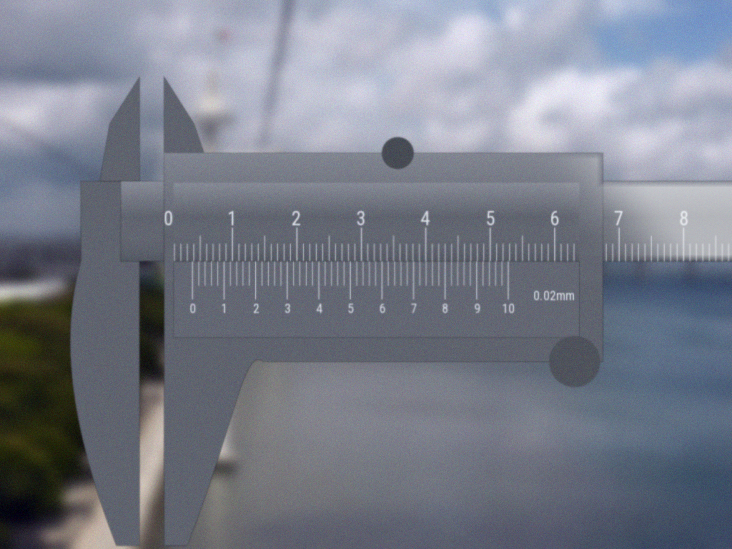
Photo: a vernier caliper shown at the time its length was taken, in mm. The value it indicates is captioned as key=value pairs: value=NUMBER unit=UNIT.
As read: value=3.8 unit=mm
